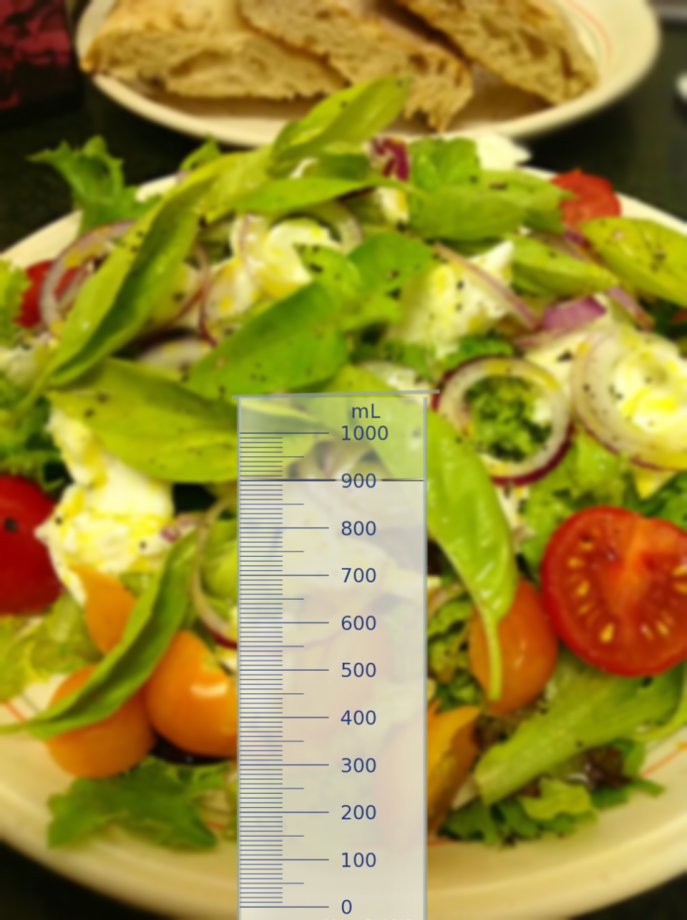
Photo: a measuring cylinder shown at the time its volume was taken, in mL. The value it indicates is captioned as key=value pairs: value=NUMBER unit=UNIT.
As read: value=900 unit=mL
